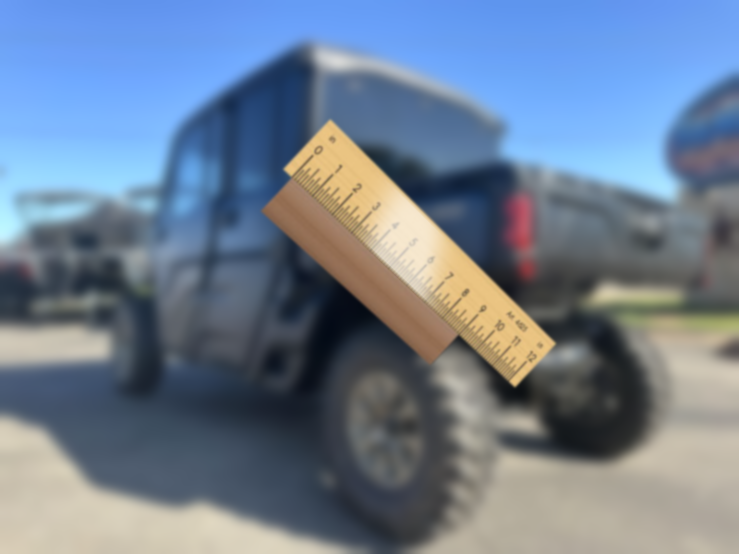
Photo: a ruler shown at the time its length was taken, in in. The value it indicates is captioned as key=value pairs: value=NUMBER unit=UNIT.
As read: value=9 unit=in
